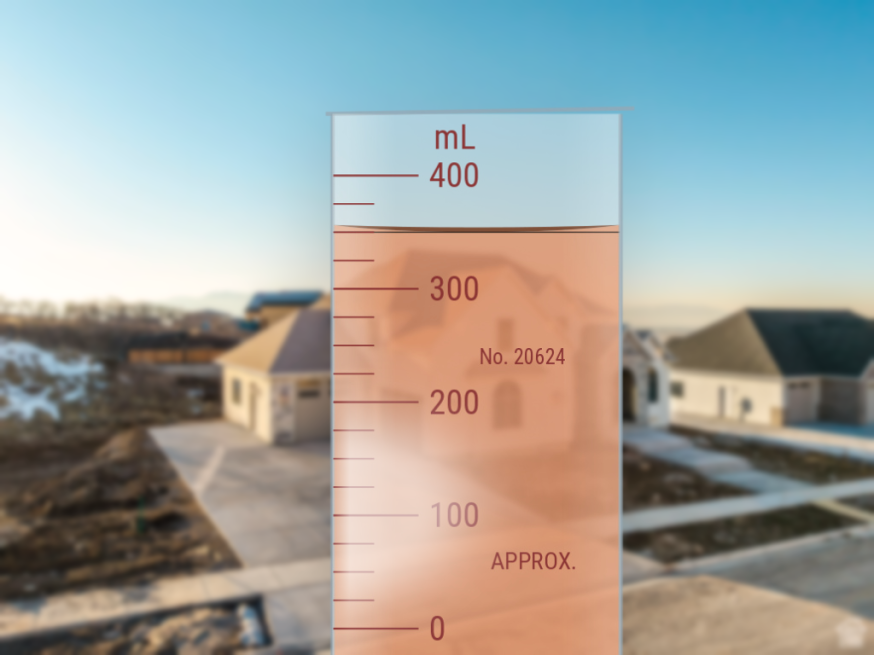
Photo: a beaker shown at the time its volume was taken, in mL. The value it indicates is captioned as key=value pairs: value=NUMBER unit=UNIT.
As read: value=350 unit=mL
